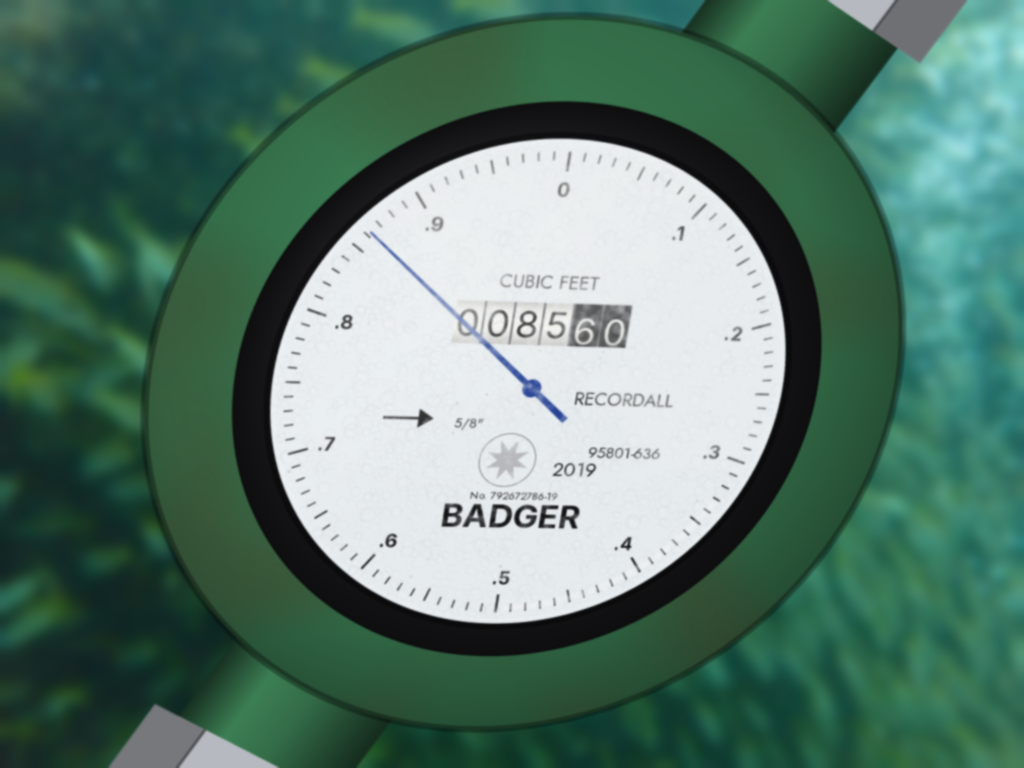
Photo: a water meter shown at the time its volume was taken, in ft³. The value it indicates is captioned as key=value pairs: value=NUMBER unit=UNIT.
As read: value=8559.86 unit=ft³
